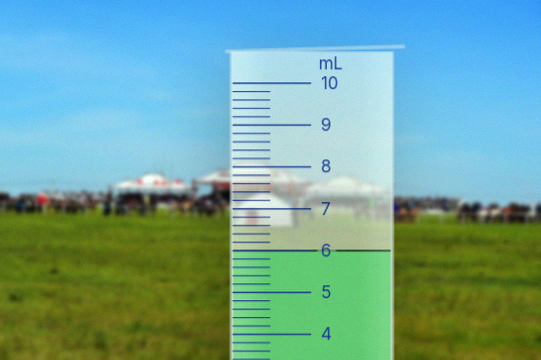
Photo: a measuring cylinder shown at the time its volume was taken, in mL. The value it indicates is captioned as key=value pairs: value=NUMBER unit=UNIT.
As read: value=6 unit=mL
